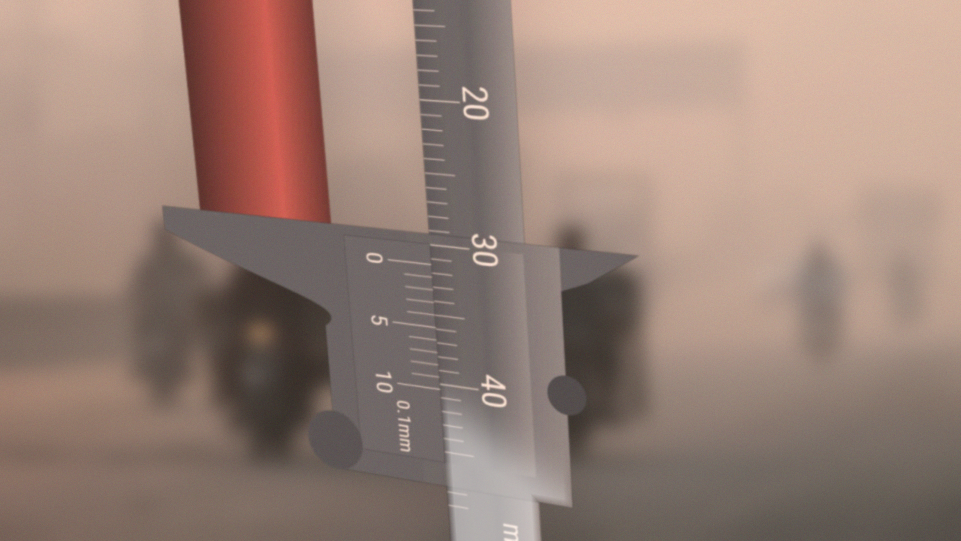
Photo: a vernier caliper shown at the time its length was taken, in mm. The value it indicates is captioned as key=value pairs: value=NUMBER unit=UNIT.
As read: value=31.4 unit=mm
